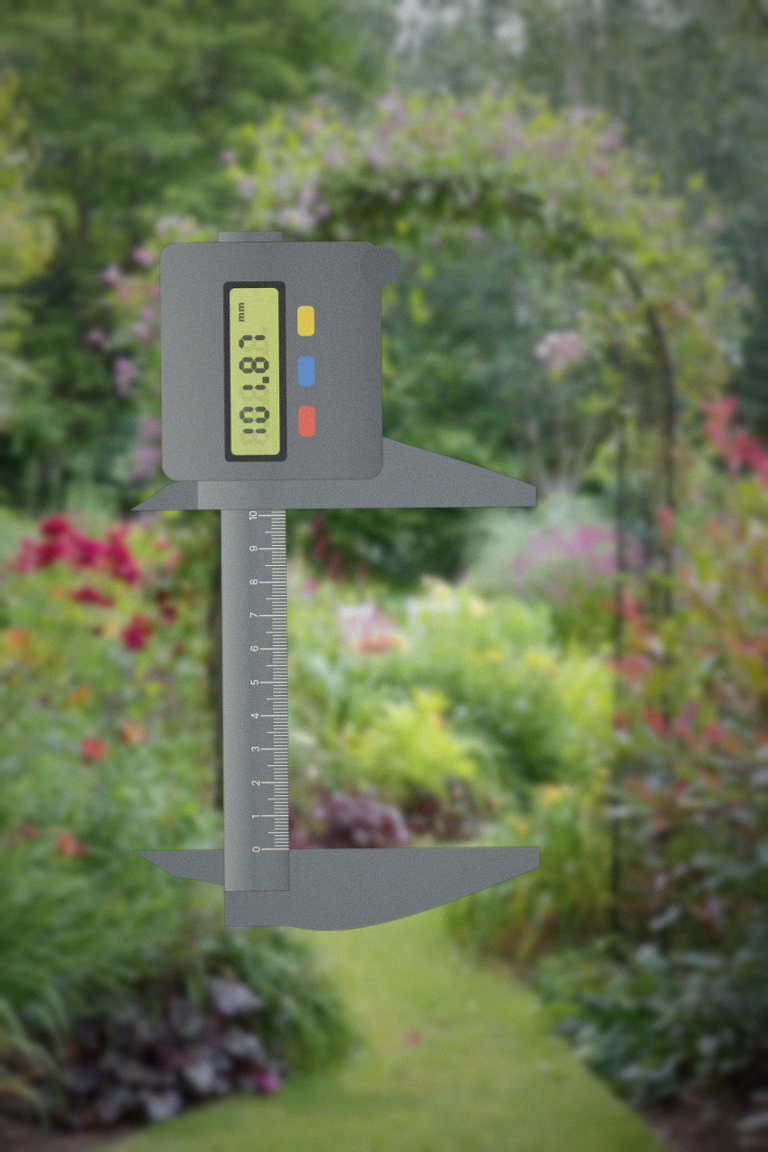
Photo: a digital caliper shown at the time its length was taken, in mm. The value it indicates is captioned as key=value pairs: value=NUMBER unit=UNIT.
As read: value=101.87 unit=mm
